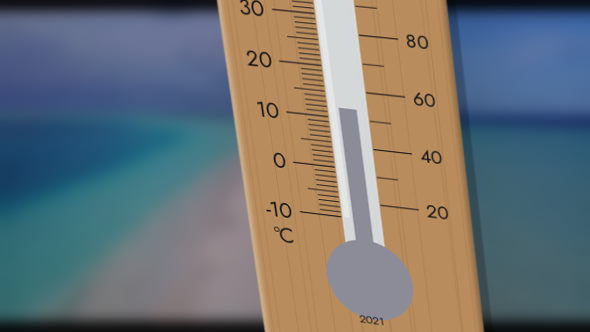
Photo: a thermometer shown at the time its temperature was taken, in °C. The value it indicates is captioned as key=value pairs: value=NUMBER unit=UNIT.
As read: value=12 unit=°C
